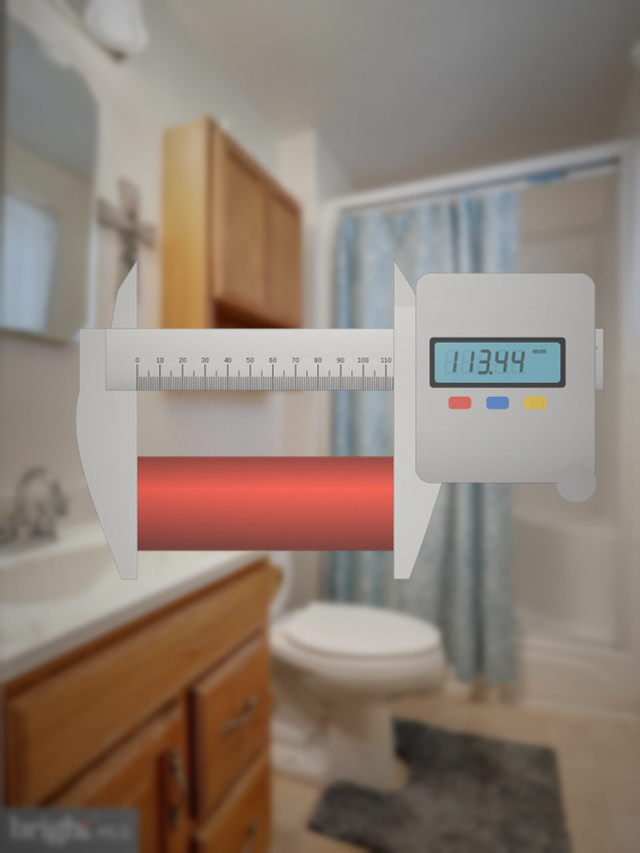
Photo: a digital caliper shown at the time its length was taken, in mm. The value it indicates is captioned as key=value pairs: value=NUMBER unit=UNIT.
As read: value=113.44 unit=mm
